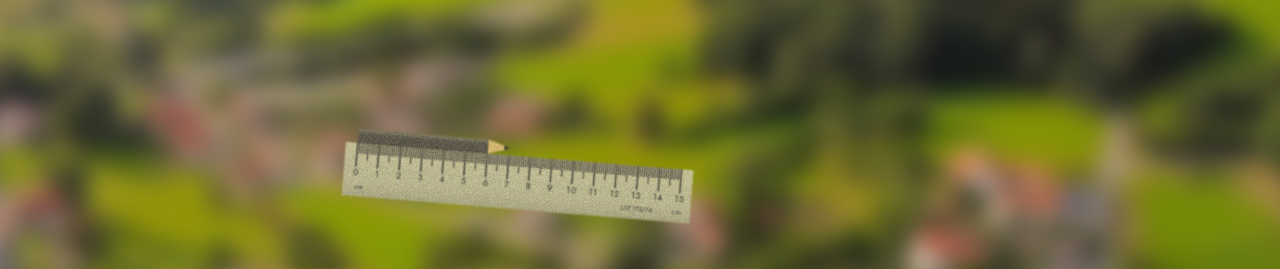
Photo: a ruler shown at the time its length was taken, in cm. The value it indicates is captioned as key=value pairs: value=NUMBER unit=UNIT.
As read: value=7 unit=cm
